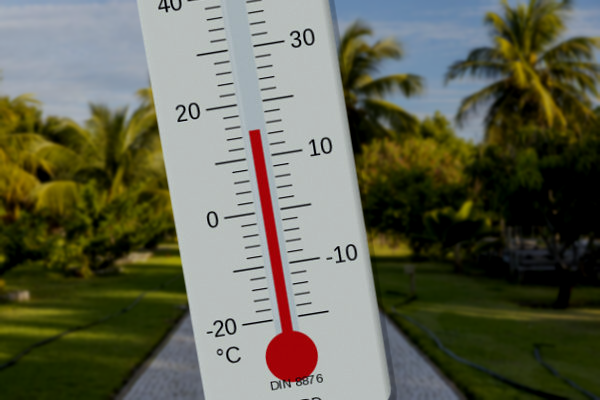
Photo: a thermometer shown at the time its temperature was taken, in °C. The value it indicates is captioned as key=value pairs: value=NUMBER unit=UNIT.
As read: value=15 unit=°C
